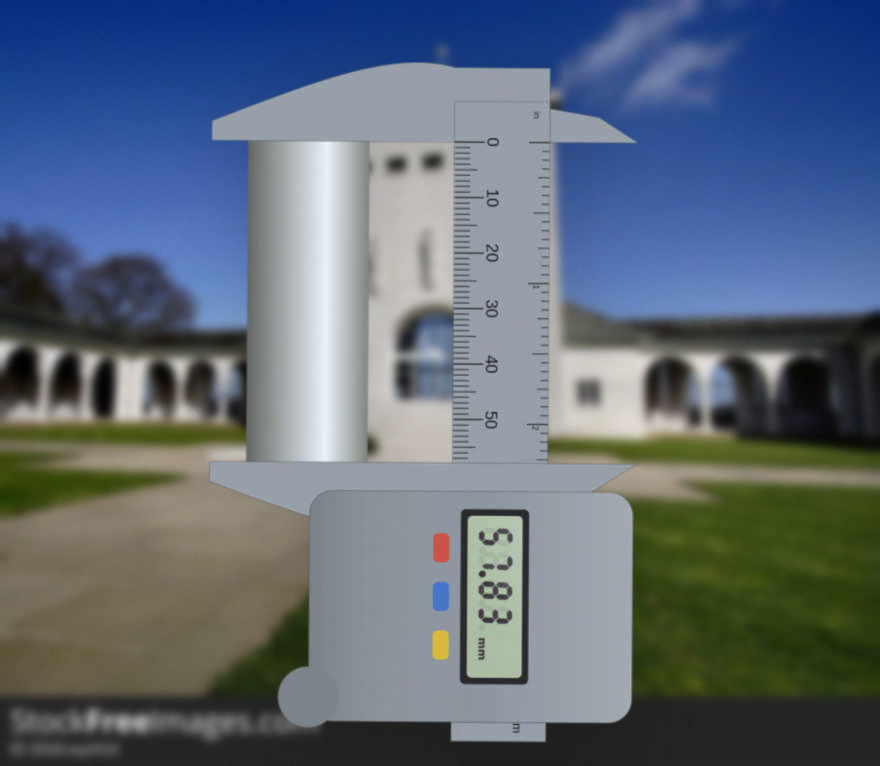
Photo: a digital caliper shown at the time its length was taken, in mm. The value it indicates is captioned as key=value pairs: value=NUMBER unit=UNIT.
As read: value=57.83 unit=mm
